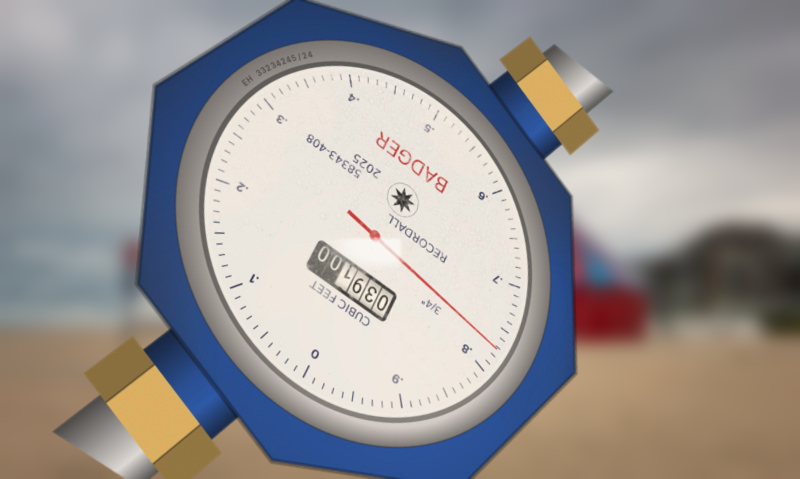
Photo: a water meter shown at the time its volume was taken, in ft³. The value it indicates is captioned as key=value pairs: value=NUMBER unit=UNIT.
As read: value=39099.77 unit=ft³
